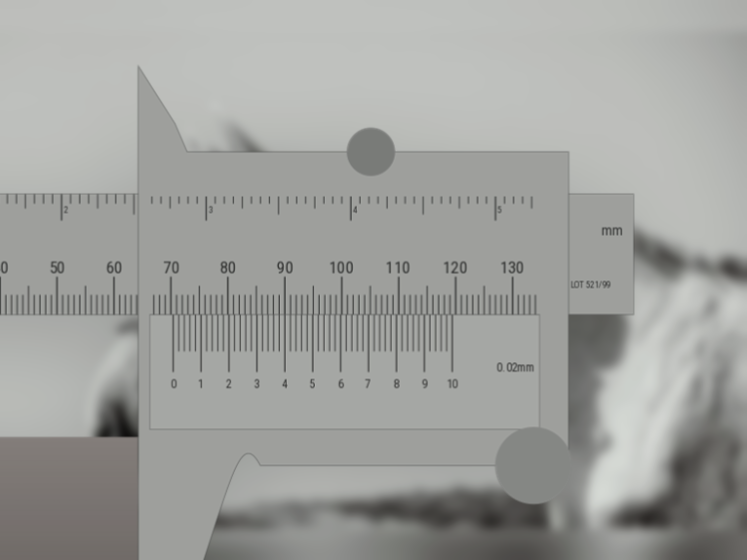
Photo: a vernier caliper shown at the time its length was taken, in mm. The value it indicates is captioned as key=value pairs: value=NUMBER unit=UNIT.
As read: value=70.4 unit=mm
